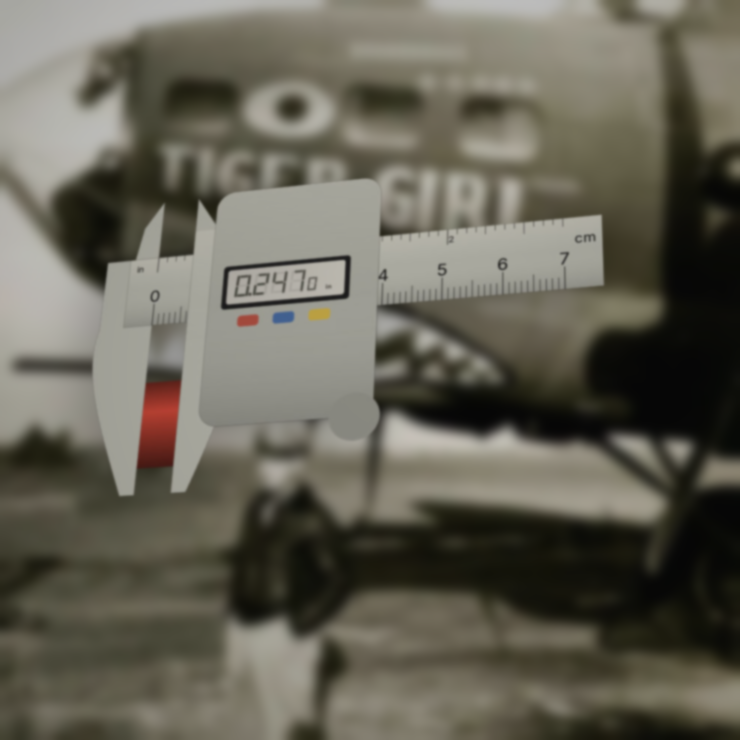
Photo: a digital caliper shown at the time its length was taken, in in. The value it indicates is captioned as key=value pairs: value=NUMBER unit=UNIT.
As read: value=0.2470 unit=in
